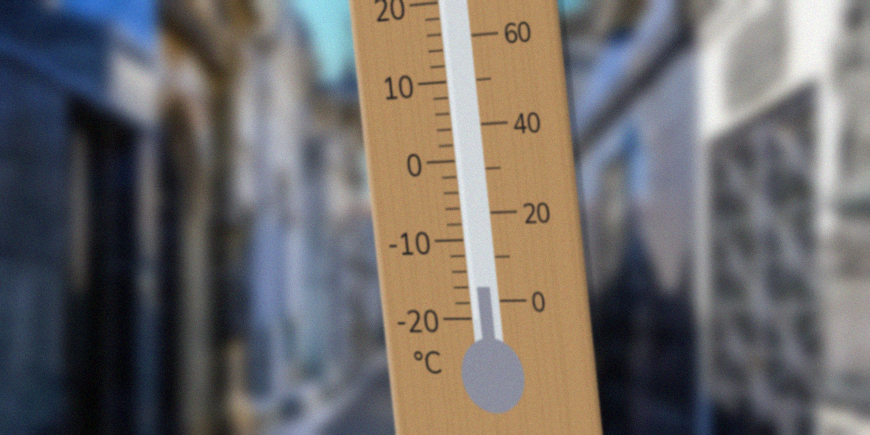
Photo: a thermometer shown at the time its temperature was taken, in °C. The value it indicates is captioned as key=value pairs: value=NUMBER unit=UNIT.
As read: value=-16 unit=°C
